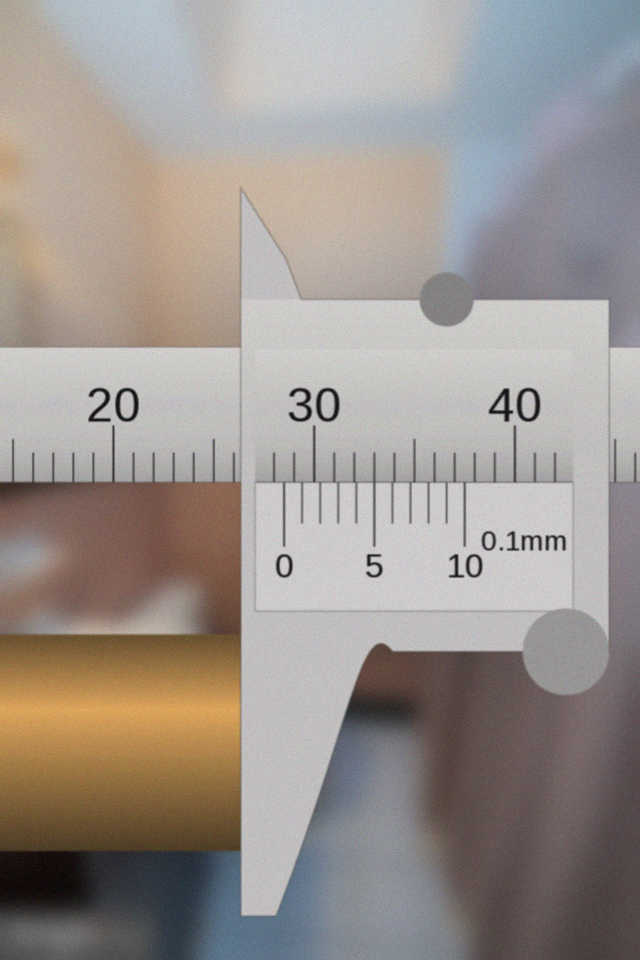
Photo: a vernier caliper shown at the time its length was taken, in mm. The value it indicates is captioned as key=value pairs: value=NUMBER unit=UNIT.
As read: value=28.5 unit=mm
